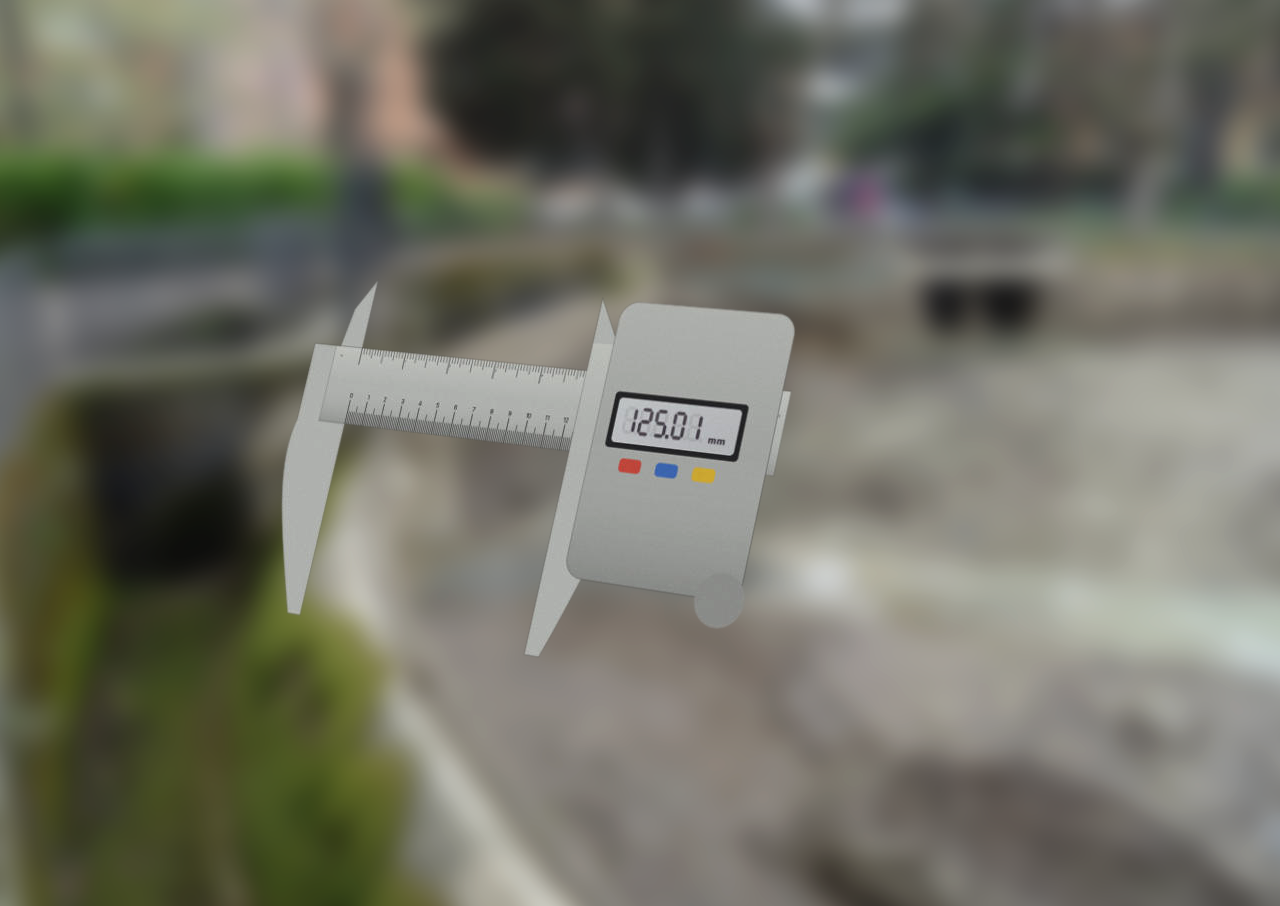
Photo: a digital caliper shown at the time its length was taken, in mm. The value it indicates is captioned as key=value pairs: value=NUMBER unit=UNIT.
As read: value=125.01 unit=mm
